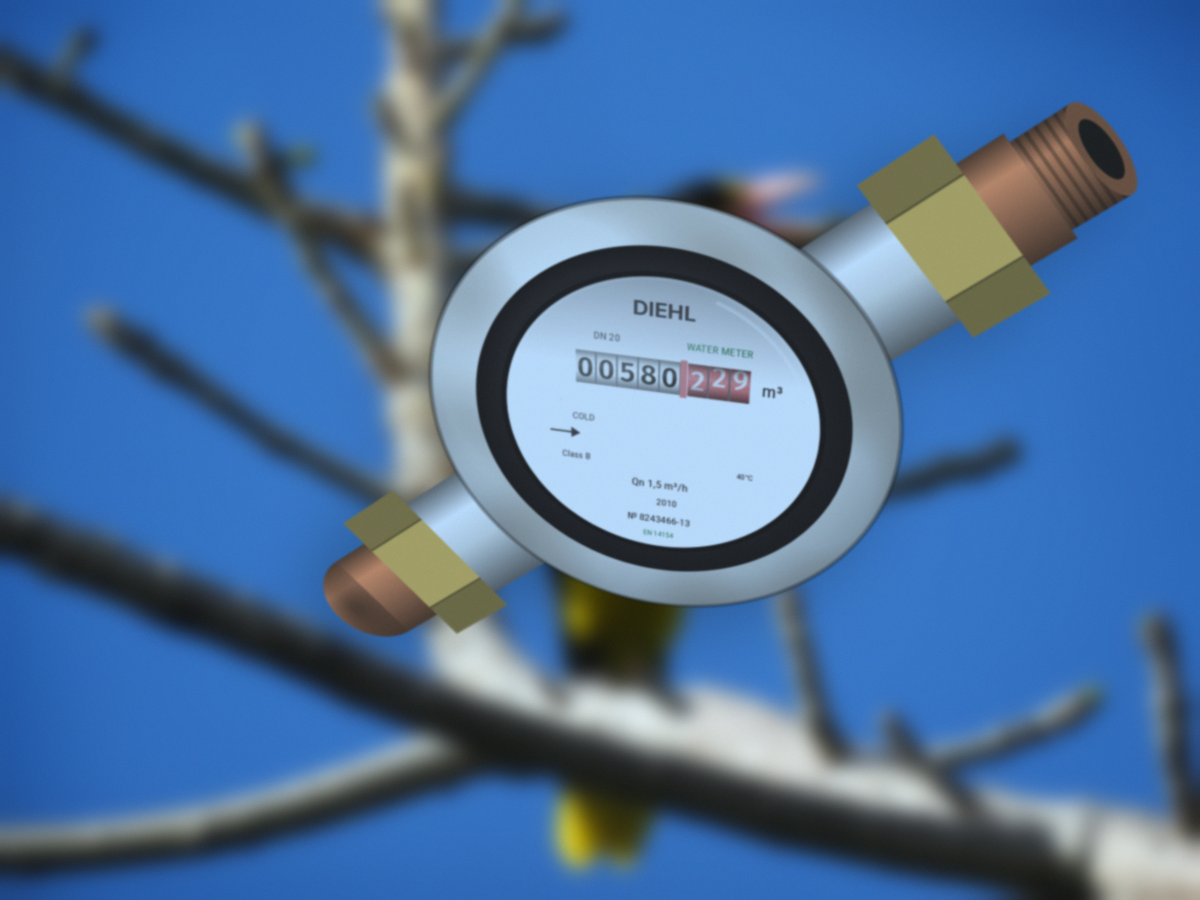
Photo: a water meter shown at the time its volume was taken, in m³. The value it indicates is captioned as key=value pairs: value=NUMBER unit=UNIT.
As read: value=580.229 unit=m³
